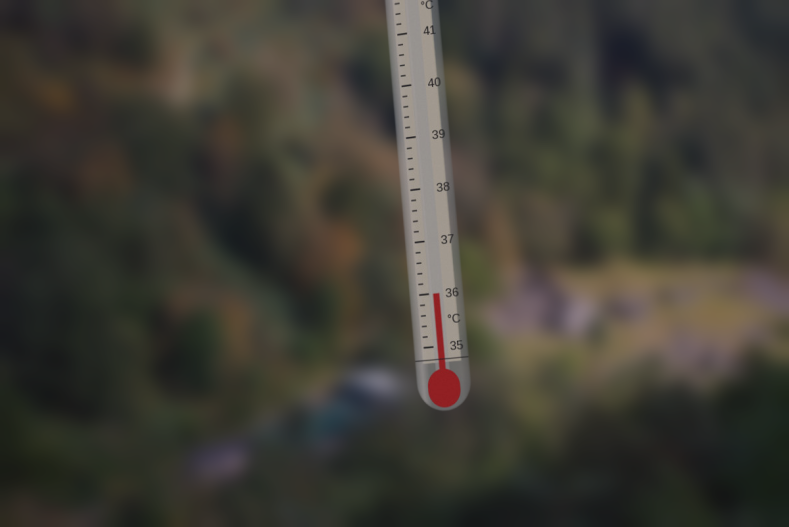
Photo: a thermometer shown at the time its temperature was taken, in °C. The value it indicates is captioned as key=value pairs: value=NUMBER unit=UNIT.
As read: value=36 unit=°C
